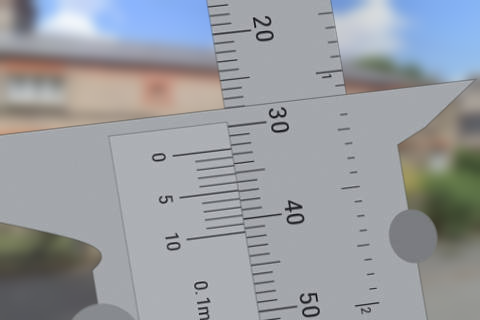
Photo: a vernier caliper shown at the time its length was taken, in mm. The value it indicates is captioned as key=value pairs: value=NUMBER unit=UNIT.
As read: value=32.4 unit=mm
